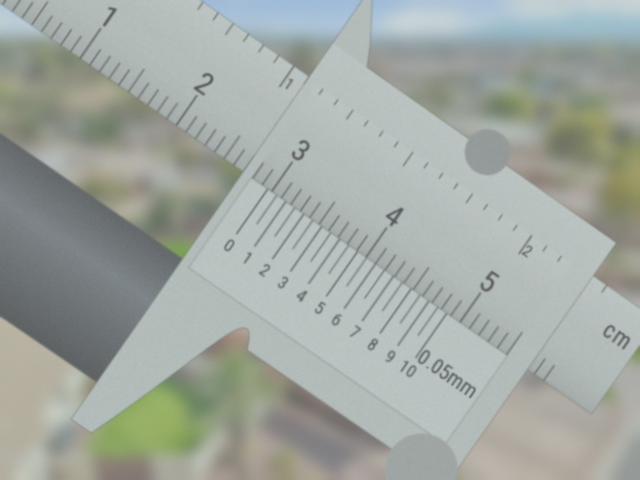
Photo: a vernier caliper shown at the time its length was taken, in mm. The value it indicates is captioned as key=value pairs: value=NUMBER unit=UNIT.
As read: value=29.6 unit=mm
